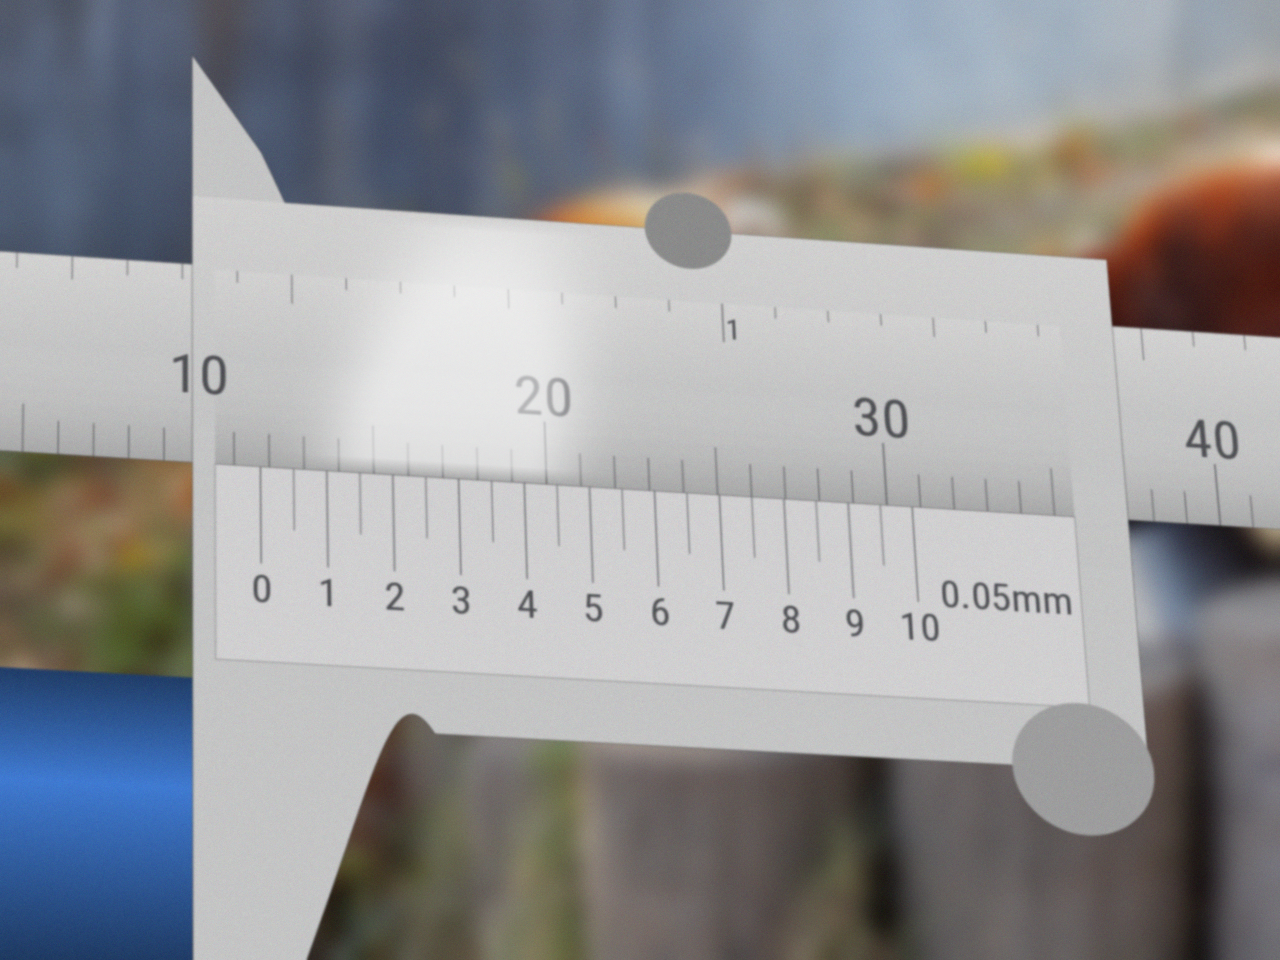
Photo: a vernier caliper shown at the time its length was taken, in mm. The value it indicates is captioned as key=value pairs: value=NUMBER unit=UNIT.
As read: value=11.75 unit=mm
